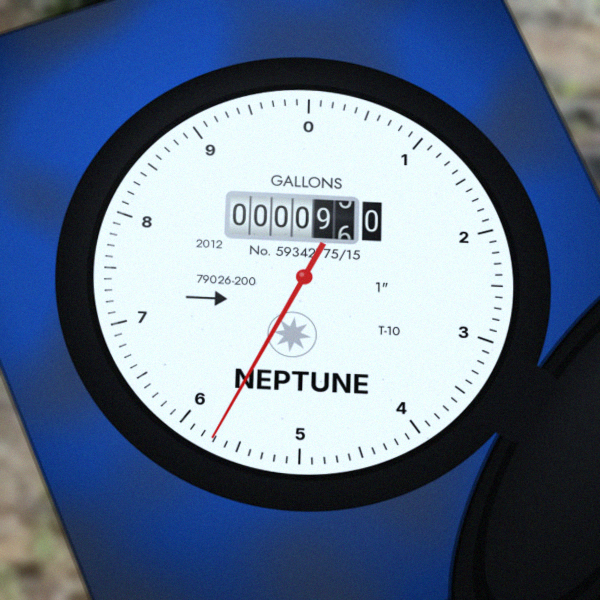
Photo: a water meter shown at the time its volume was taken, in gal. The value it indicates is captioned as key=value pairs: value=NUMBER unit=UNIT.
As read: value=955.7 unit=gal
